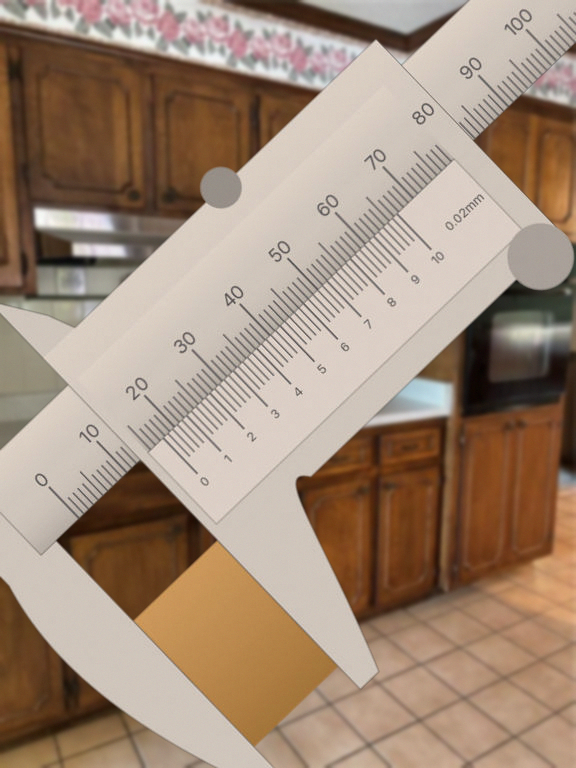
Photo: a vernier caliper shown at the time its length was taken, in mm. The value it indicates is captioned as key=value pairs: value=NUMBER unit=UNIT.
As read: value=17.6 unit=mm
